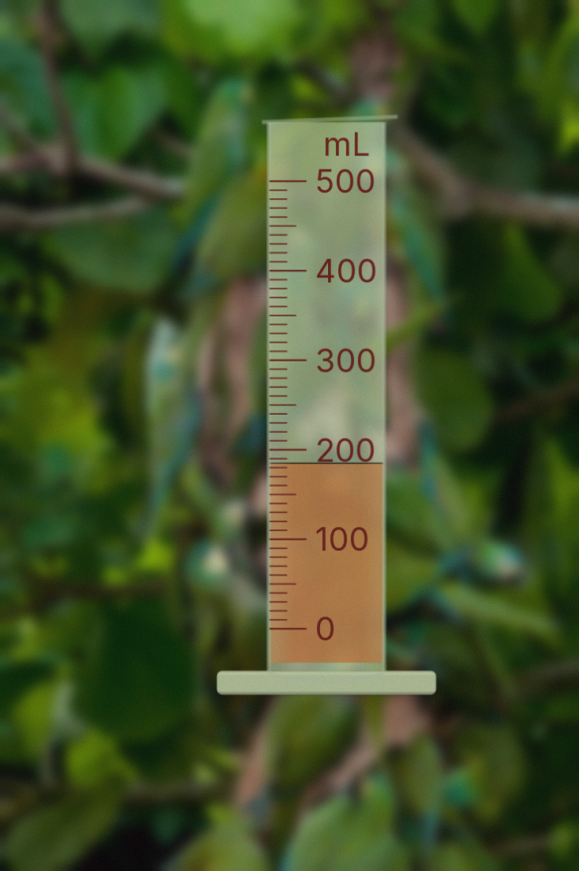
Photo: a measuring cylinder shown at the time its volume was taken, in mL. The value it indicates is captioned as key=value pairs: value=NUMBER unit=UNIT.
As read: value=185 unit=mL
